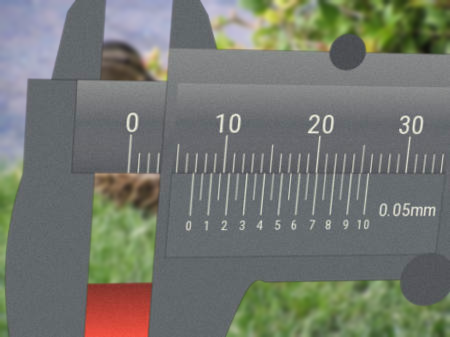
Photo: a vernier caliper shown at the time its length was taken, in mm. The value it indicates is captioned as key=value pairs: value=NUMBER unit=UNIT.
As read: value=6.8 unit=mm
